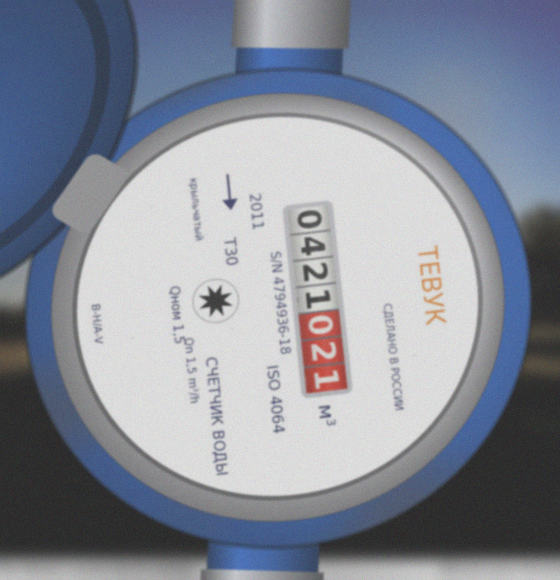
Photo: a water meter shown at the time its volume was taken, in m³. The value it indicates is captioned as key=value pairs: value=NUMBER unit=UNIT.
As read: value=421.021 unit=m³
